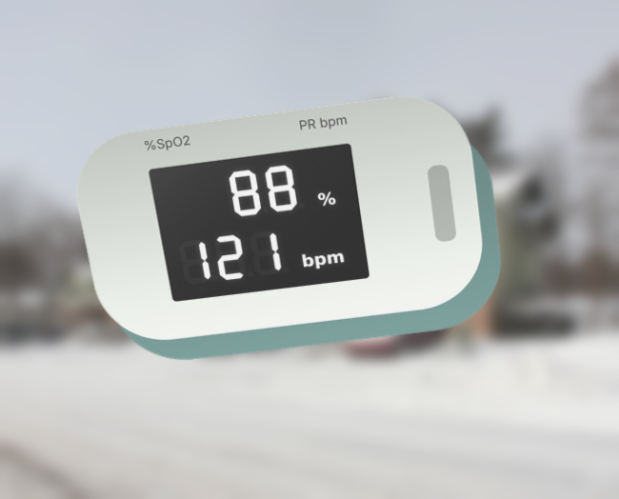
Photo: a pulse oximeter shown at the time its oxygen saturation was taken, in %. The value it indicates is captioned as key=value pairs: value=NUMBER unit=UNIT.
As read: value=88 unit=%
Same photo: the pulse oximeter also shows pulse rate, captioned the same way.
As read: value=121 unit=bpm
